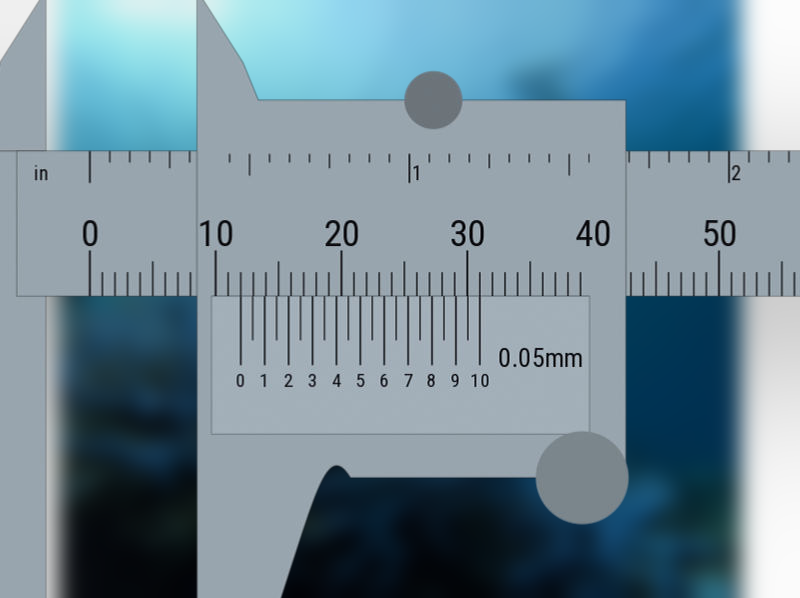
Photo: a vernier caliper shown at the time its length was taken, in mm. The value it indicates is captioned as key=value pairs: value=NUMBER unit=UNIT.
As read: value=12.0 unit=mm
